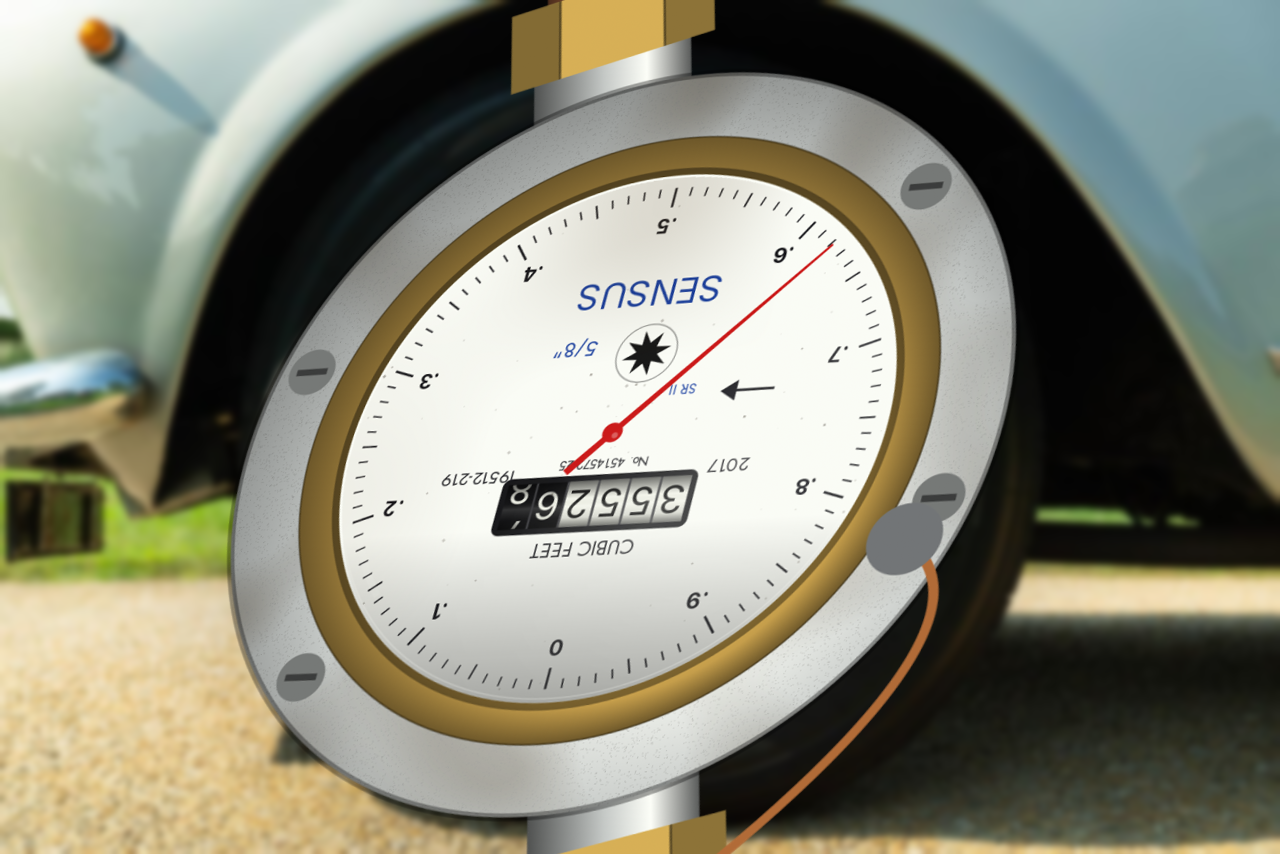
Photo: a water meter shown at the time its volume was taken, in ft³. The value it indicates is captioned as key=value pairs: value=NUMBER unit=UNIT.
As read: value=355267.62 unit=ft³
